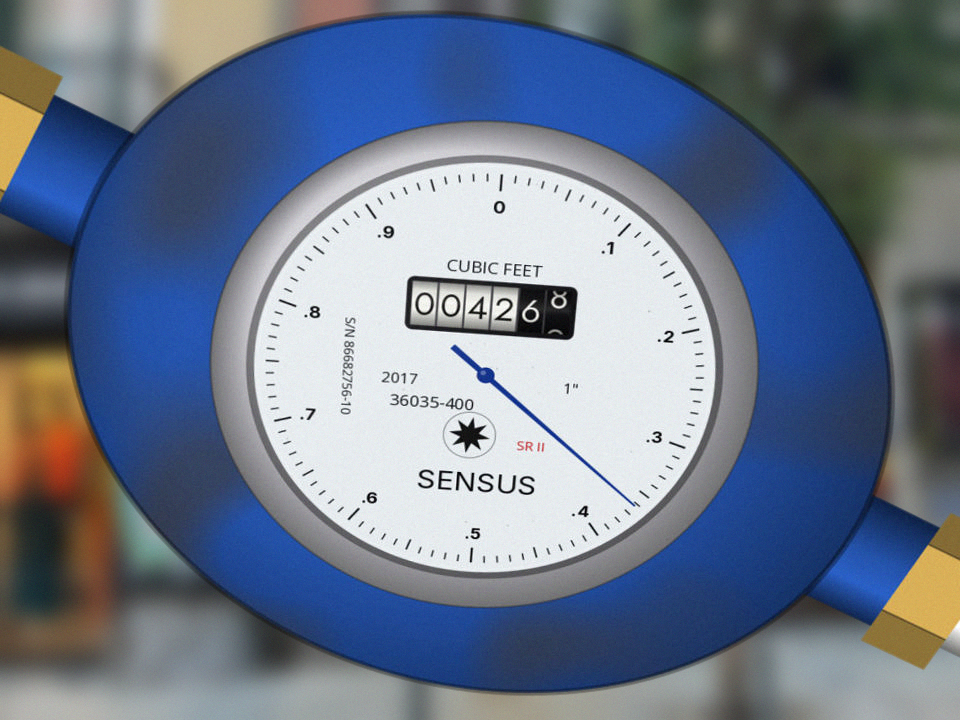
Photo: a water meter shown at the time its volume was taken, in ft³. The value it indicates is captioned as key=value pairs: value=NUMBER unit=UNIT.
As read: value=4268.36 unit=ft³
